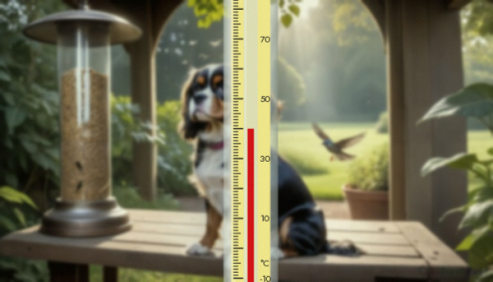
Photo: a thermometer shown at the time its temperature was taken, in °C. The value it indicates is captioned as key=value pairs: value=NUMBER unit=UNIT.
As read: value=40 unit=°C
